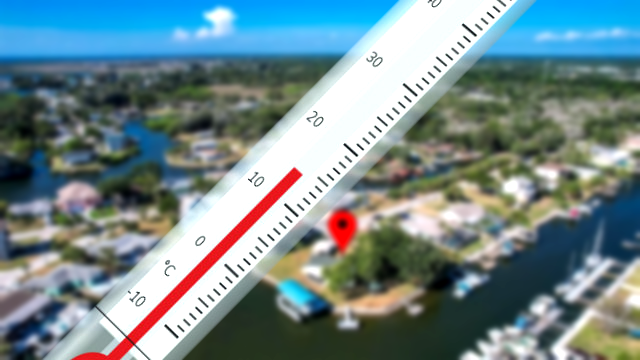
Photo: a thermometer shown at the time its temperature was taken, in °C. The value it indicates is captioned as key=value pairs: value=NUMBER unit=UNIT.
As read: value=14 unit=°C
